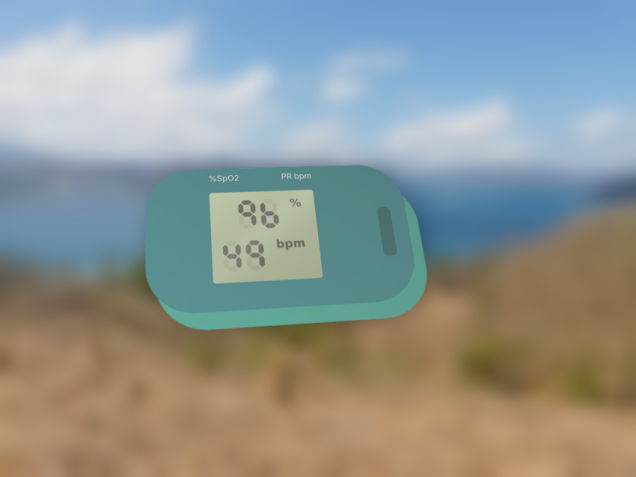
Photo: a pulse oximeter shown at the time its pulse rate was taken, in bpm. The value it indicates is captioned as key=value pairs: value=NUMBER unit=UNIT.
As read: value=49 unit=bpm
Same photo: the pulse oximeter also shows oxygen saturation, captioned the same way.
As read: value=96 unit=%
